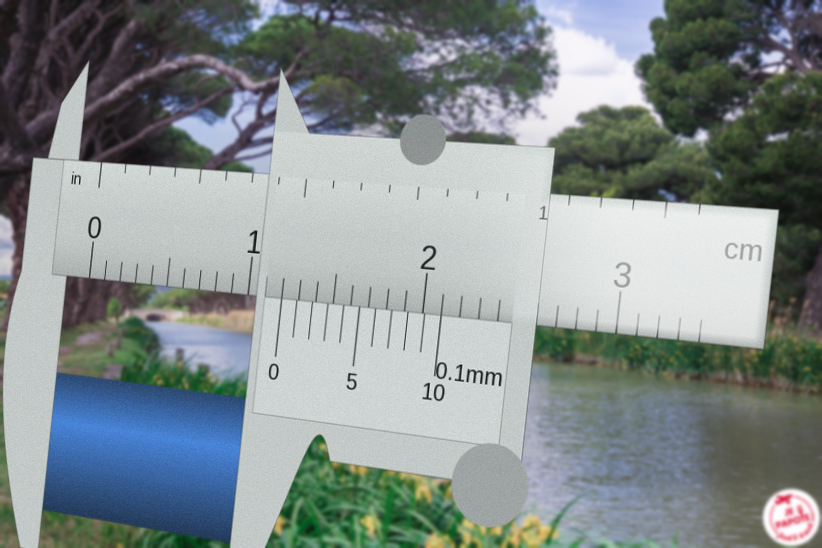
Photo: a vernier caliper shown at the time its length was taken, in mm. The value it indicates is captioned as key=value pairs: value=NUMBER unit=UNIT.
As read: value=12.0 unit=mm
